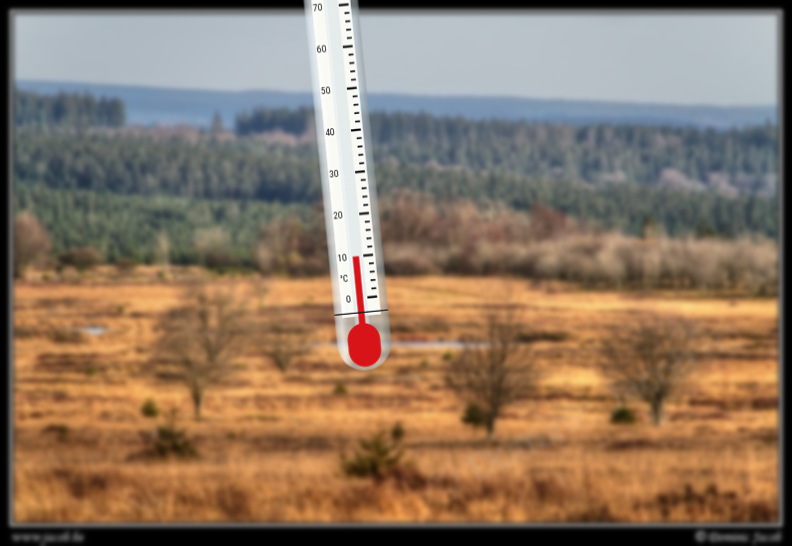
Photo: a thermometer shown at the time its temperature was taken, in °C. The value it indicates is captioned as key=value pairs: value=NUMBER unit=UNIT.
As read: value=10 unit=°C
